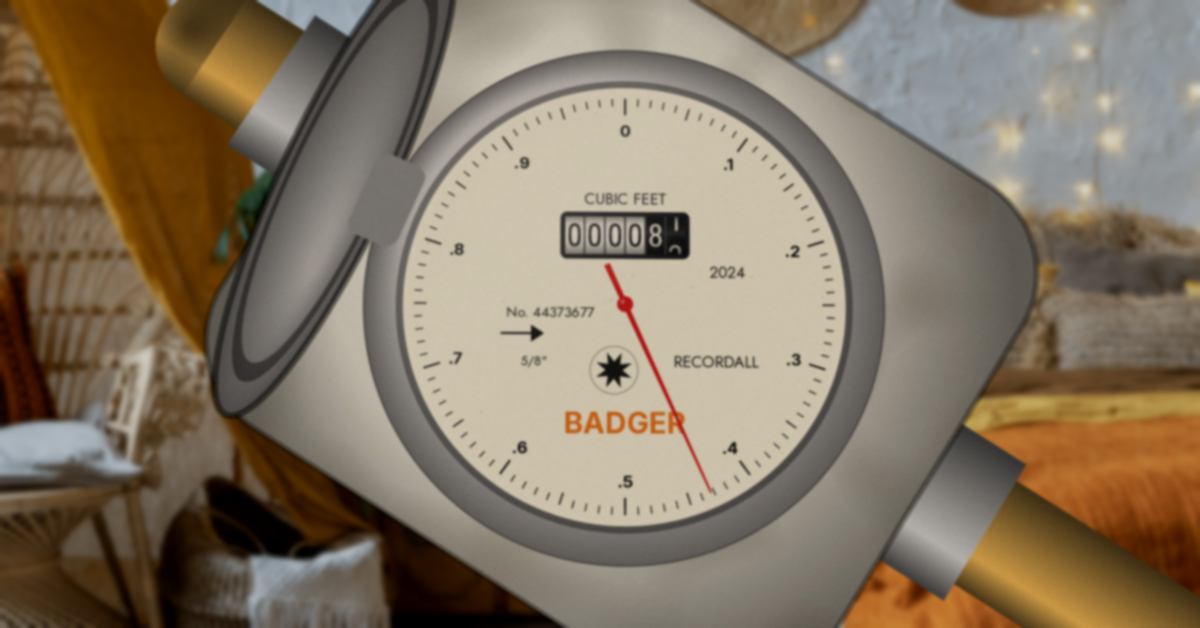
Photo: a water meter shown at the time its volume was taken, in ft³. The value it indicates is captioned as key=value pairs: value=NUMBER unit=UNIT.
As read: value=81.43 unit=ft³
